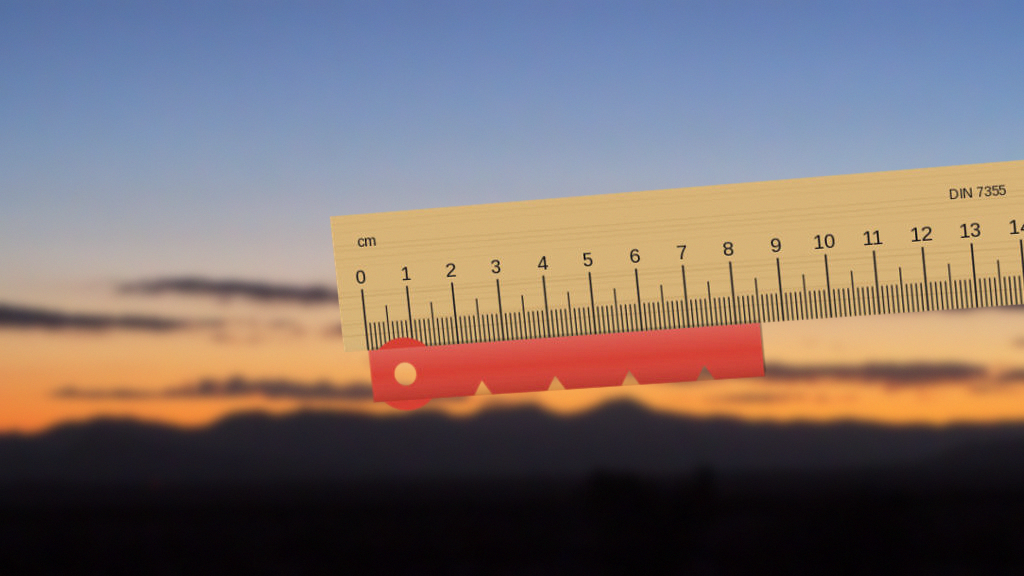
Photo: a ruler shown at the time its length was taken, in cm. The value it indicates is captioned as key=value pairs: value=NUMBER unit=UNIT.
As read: value=8.5 unit=cm
